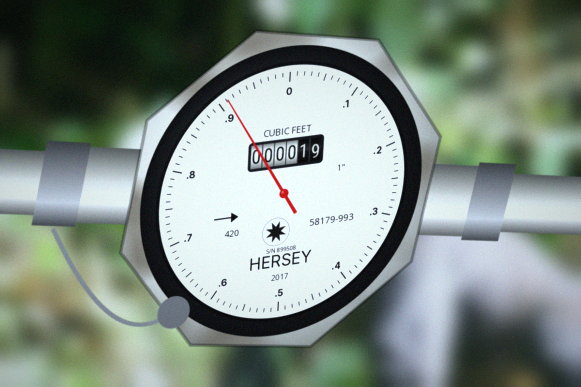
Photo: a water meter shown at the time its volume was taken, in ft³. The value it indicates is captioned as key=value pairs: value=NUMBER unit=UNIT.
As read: value=18.91 unit=ft³
